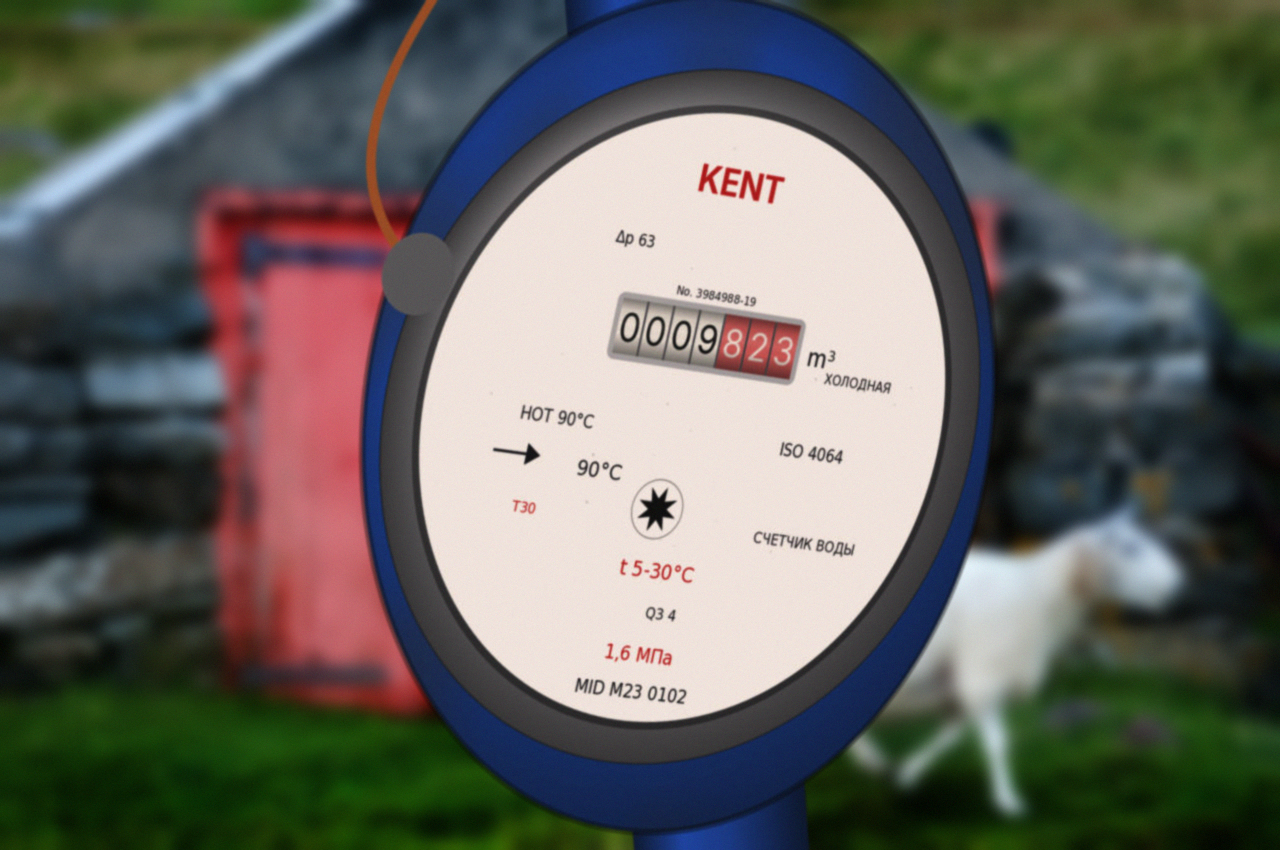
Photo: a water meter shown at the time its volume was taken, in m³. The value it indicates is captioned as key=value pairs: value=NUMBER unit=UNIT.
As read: value=9.823 unit=m³
